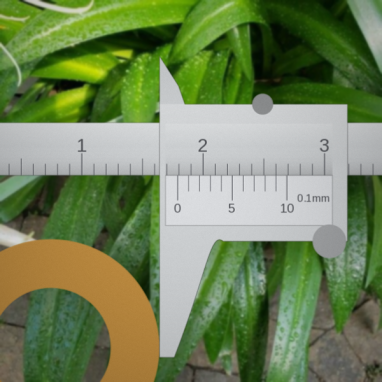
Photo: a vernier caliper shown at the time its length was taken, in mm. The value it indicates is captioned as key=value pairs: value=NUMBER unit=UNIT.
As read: value=17.9 unit=mm
